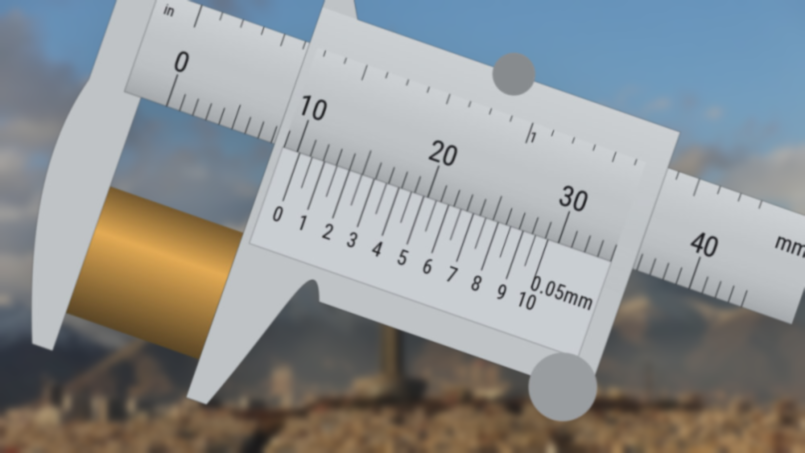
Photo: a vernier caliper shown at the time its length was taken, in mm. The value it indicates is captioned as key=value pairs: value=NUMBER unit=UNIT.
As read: value=10.2 unit=mm
